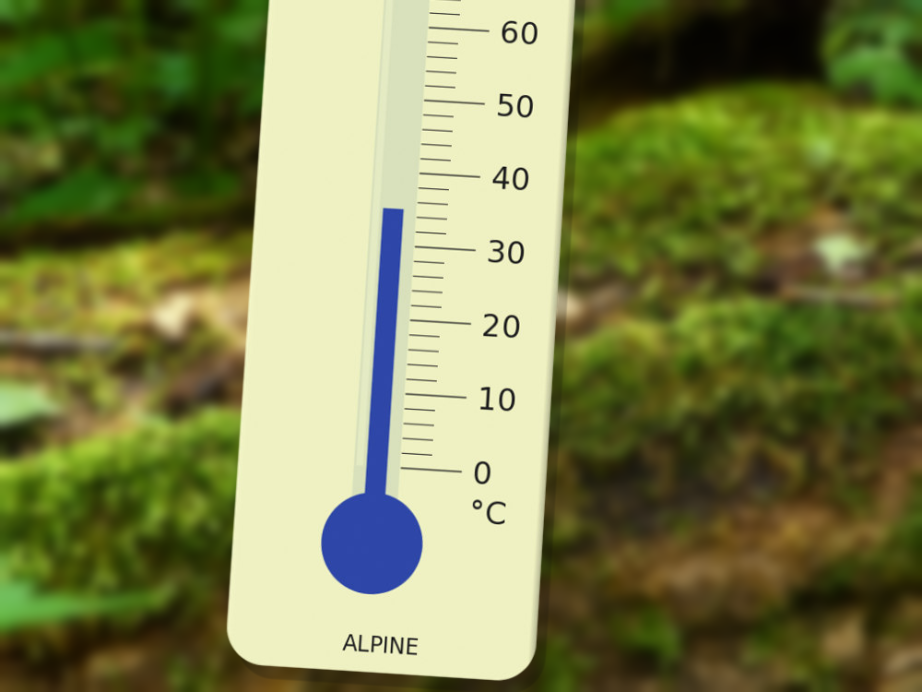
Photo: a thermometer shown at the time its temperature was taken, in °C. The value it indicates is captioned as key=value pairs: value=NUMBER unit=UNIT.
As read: value=35 unit=°C
